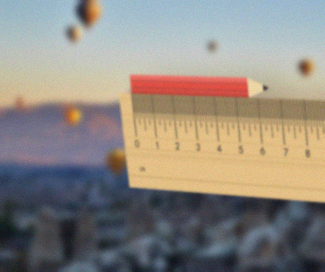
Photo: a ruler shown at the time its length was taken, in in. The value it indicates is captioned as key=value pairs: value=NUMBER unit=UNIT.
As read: value=6.5 unit=in
